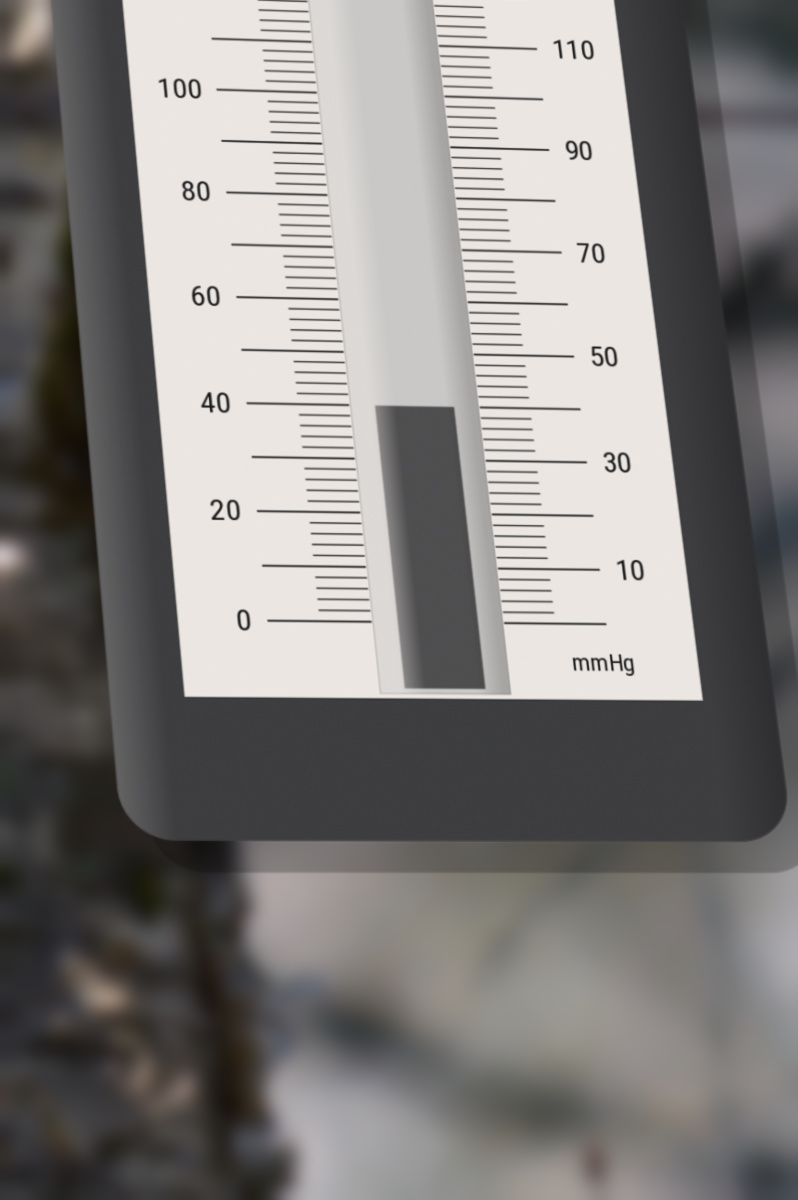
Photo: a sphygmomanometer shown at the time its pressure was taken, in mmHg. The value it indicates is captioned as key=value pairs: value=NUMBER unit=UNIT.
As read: value=40 unit=mmHg
